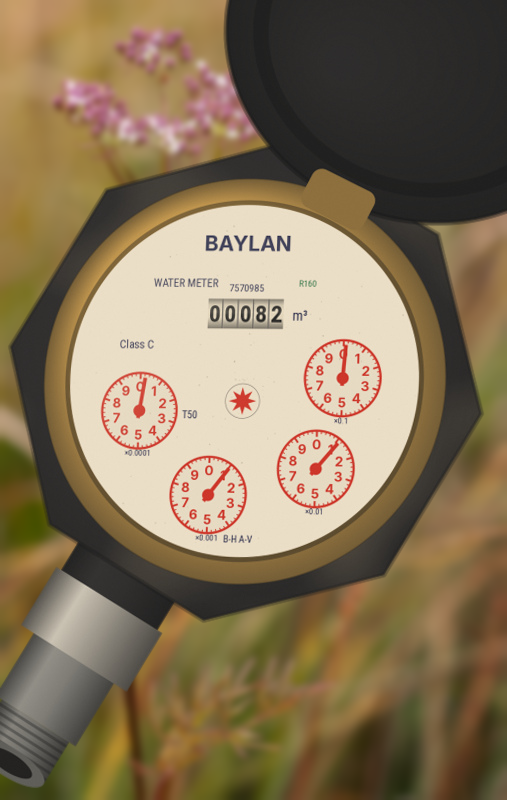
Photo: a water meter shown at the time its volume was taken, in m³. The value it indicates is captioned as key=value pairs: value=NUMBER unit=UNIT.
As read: value=82.0110 unit=m³
